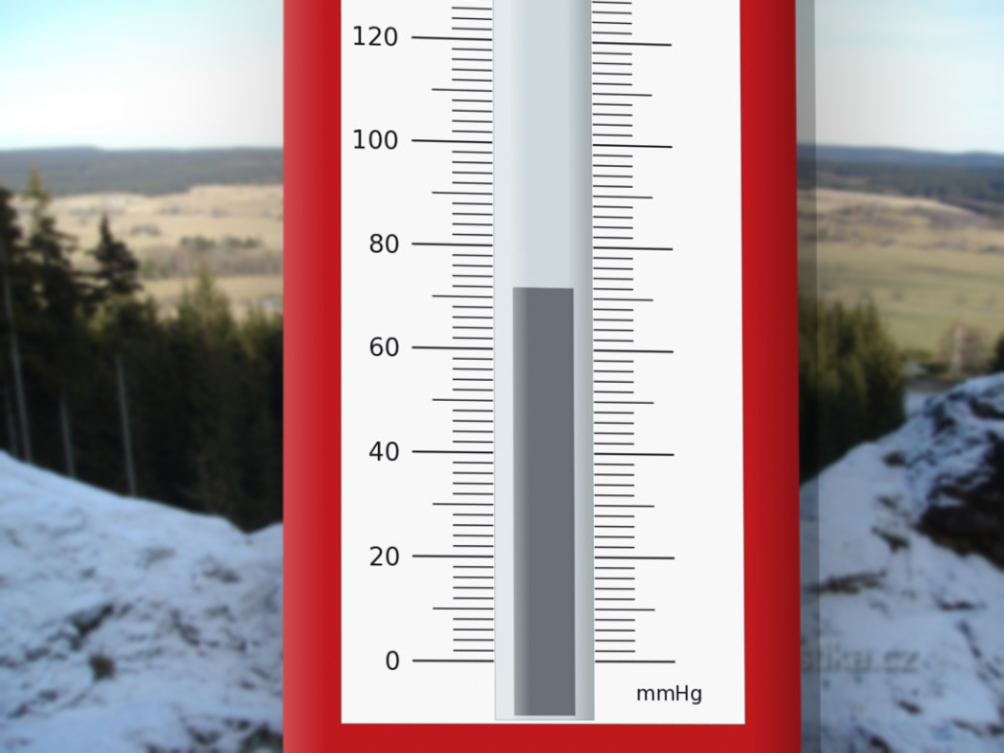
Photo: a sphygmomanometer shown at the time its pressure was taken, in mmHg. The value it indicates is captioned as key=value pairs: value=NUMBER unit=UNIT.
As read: value=72 unit=mmHg
